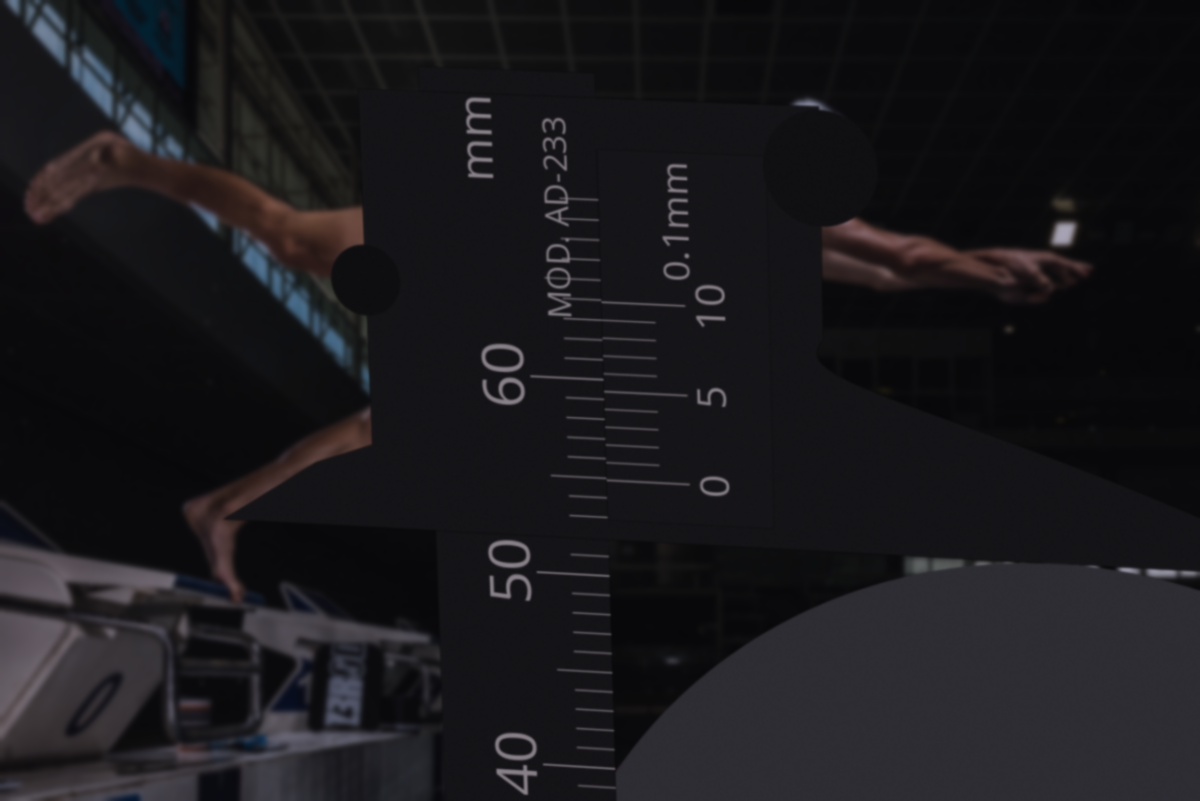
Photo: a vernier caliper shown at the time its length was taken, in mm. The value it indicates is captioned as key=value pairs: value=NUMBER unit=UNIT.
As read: value=54.9 unit=mm
